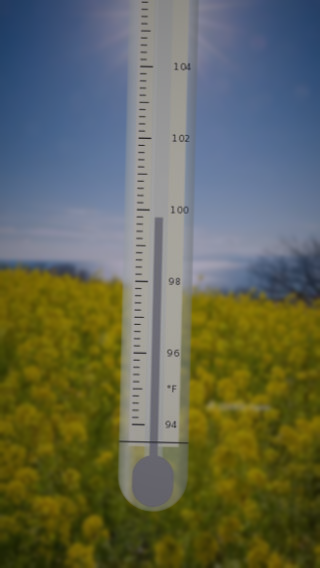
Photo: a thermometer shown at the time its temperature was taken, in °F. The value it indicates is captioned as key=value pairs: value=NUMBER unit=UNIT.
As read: value=99.8 unit=°F
